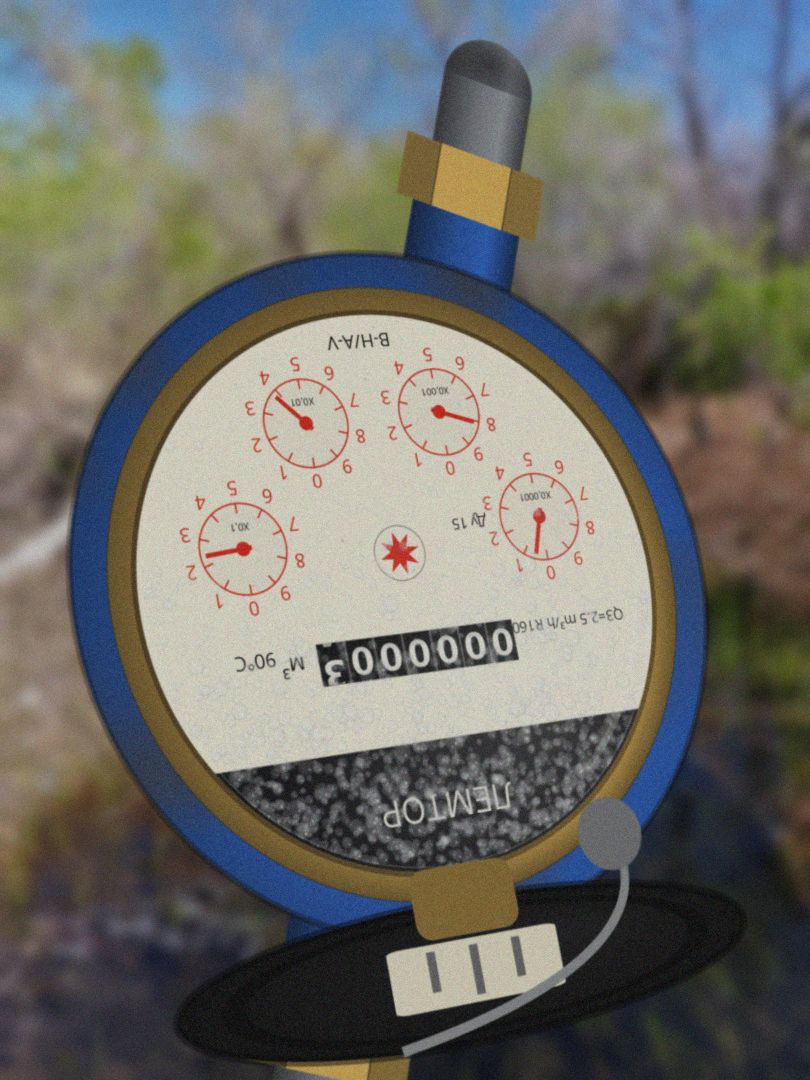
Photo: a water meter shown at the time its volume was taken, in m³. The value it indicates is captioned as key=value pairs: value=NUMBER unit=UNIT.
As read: value=3.2380 unit=m³
